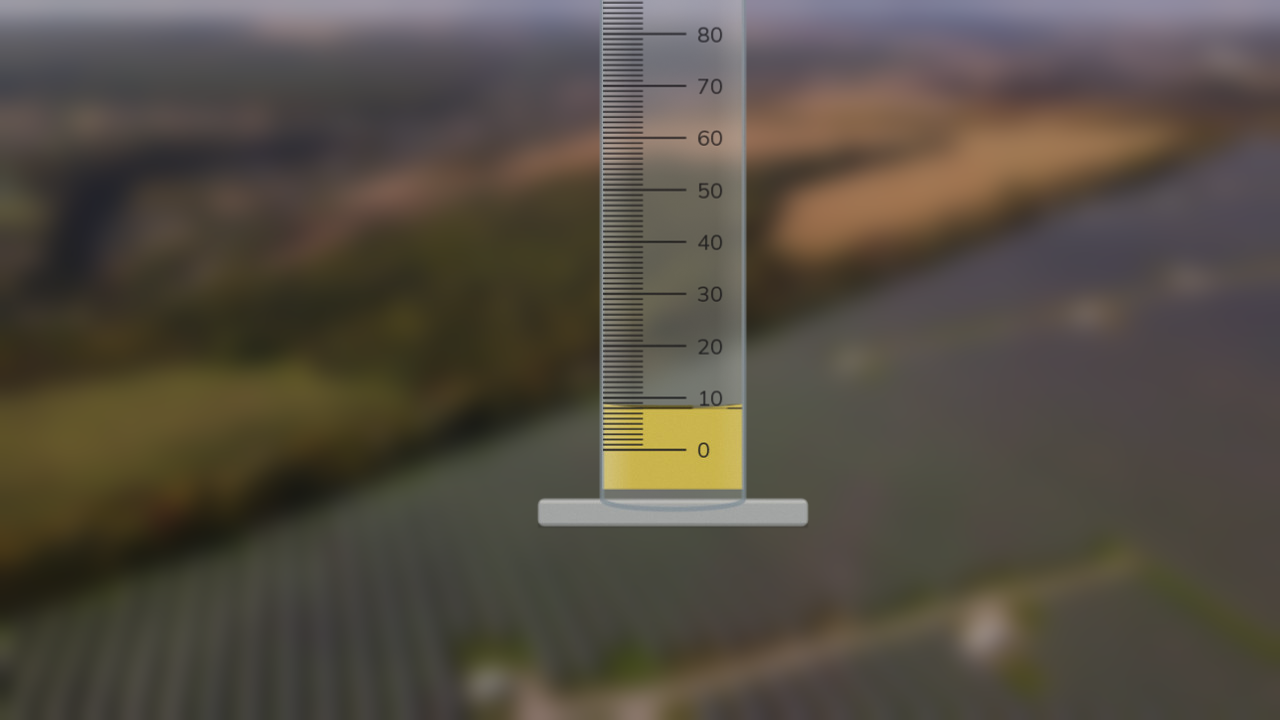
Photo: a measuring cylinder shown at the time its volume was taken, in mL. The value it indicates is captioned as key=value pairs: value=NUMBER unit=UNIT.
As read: value=8 unit=mL
